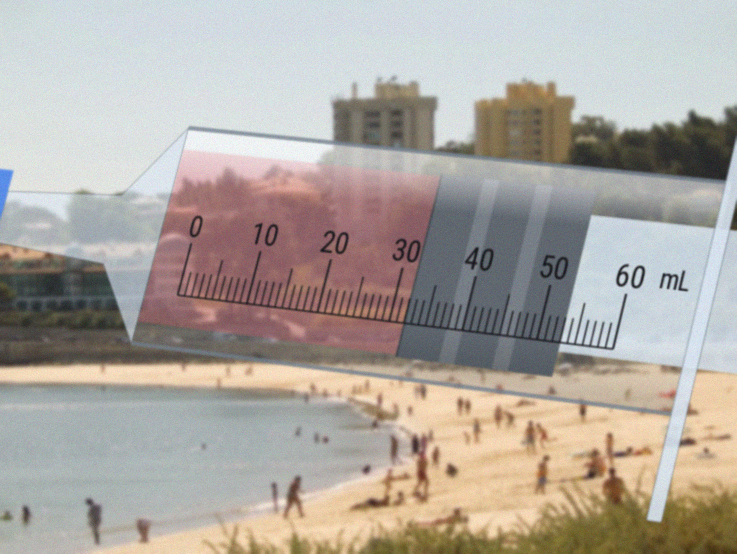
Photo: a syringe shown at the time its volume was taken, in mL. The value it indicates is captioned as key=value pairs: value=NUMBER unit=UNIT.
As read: value=32 unit=mL
